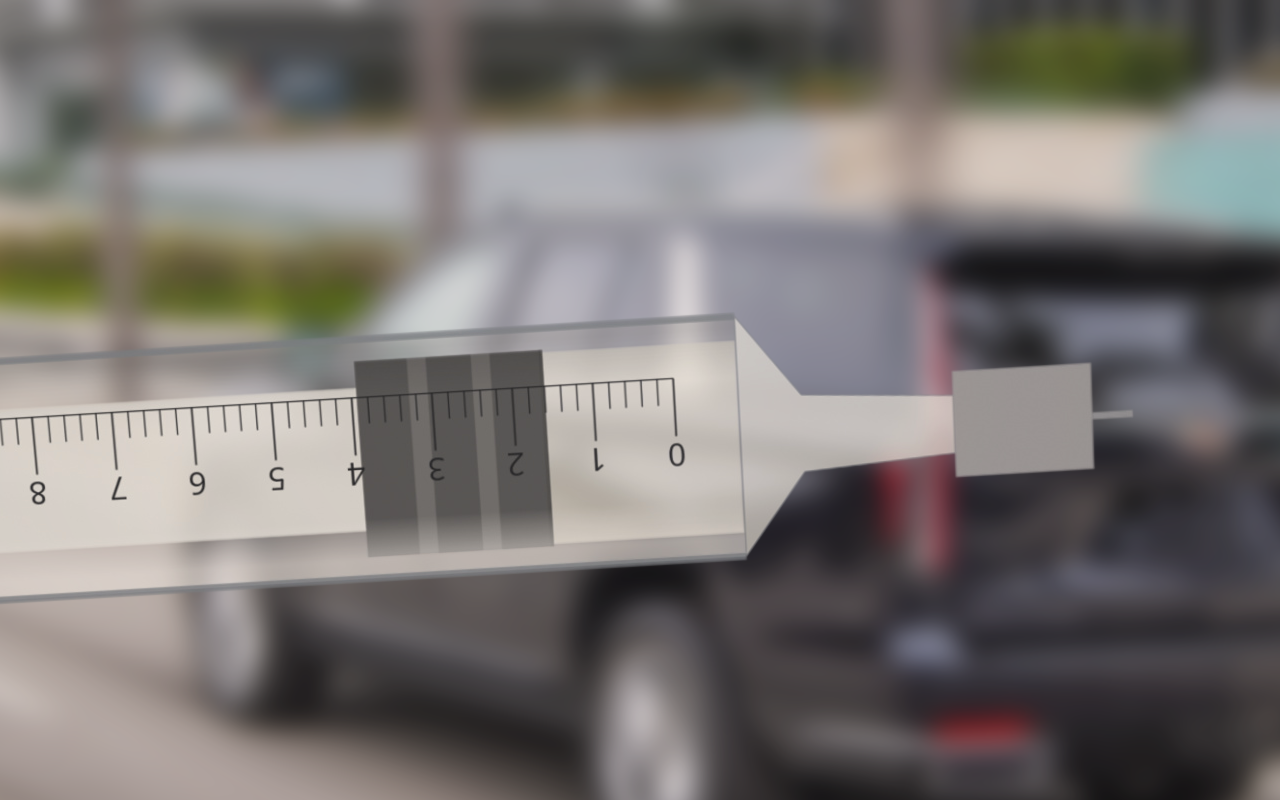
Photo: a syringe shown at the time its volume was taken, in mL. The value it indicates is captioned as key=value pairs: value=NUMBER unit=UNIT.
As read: value=1.6 unit=mL
